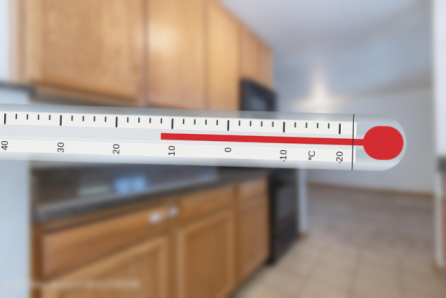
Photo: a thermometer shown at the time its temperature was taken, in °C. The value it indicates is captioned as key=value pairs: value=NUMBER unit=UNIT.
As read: value=12 unit=°C
